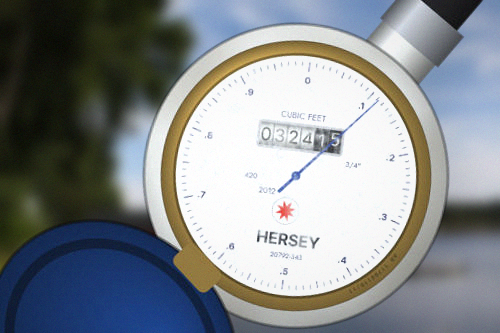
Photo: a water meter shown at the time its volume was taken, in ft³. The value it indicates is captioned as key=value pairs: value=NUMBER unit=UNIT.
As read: value=32415.11 unit=ft³
